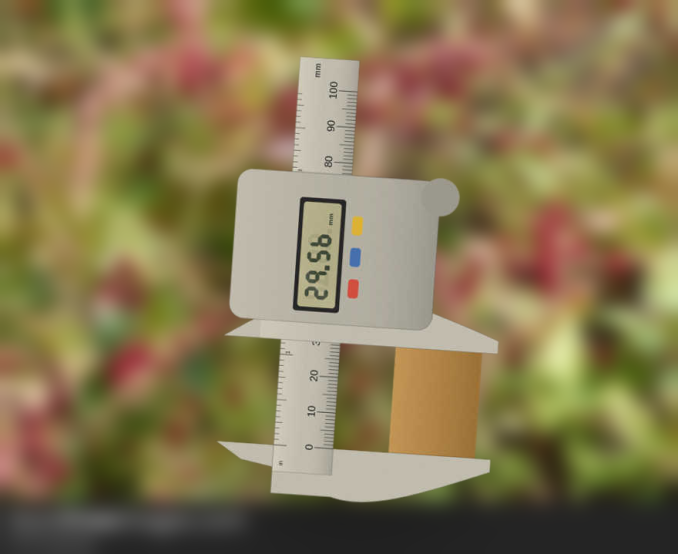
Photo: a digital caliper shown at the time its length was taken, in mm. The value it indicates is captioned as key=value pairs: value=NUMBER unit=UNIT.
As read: value=29.56 unit=mm
